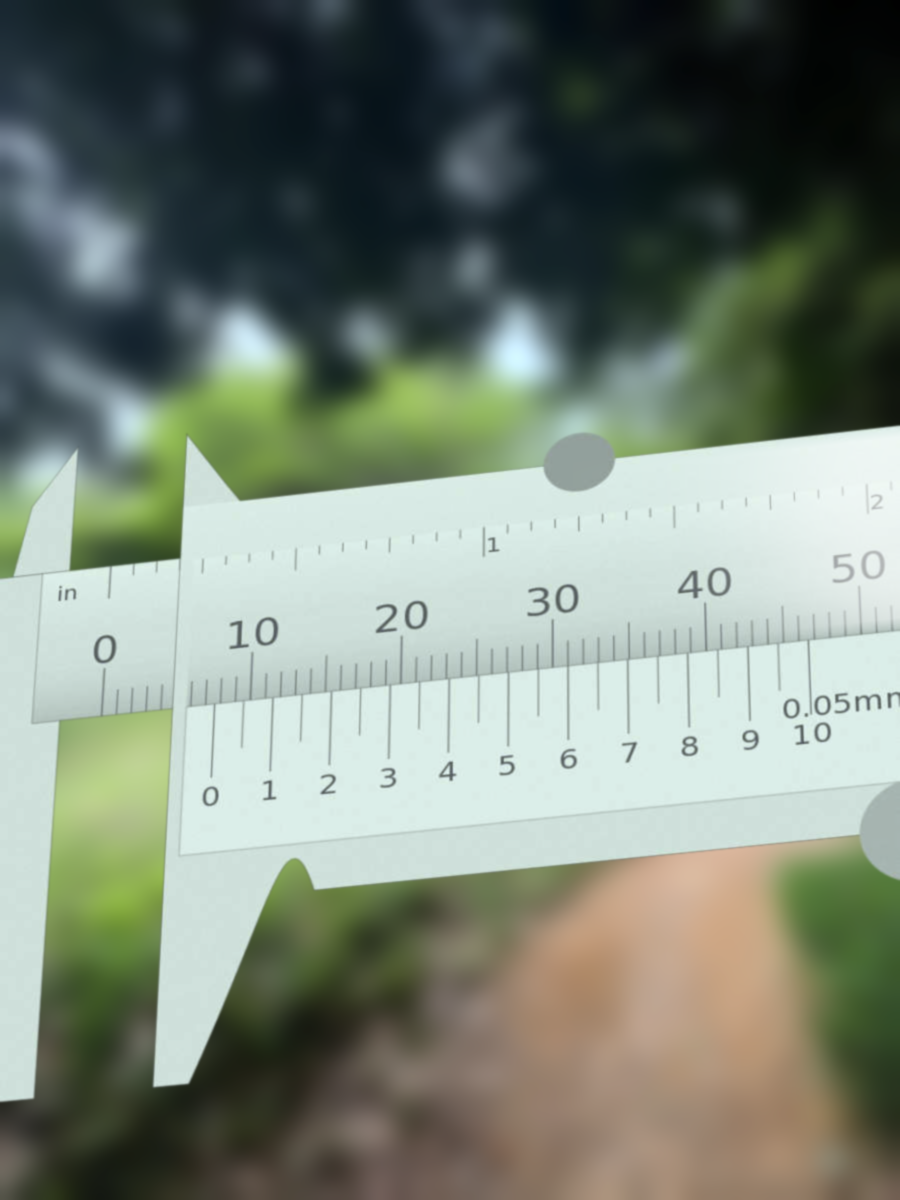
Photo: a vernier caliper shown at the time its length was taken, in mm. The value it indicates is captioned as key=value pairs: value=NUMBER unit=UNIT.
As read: value=7.6 unit=mm
